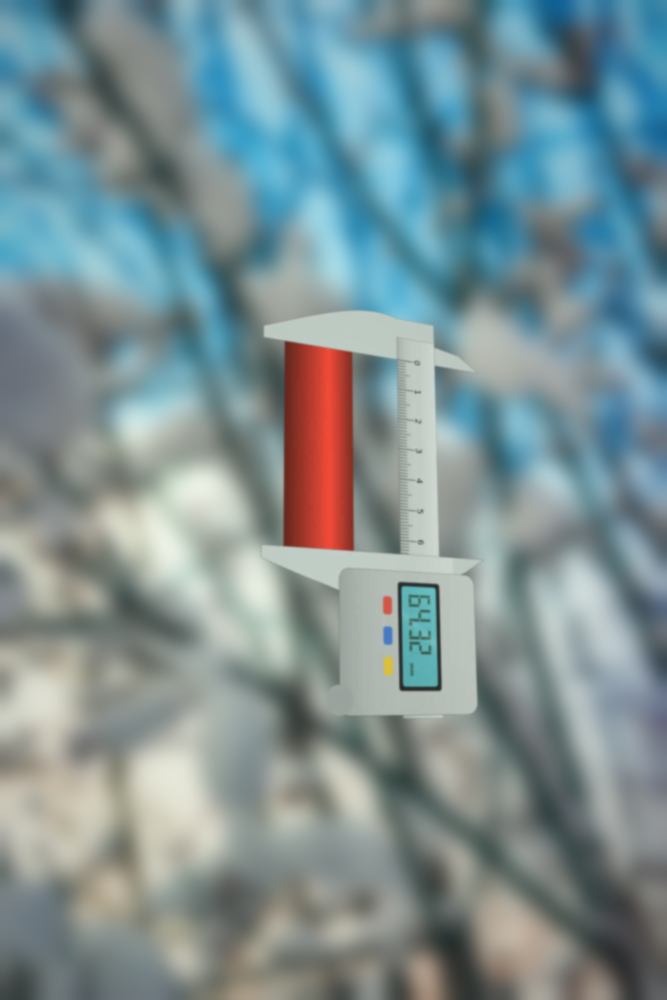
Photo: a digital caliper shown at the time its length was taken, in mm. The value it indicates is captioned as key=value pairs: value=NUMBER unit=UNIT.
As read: value=64.32 unit=mm
